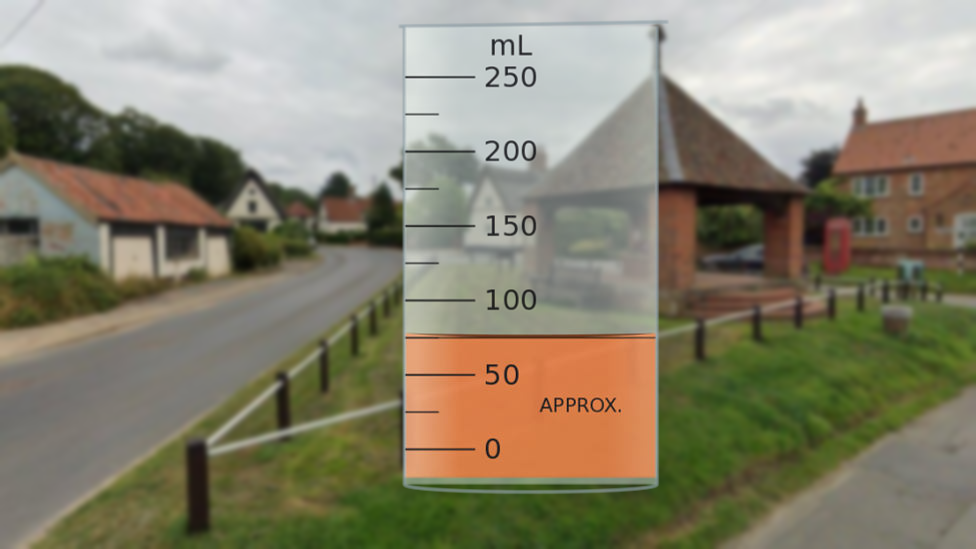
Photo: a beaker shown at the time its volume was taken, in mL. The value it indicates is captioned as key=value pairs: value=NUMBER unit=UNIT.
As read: value=75 unit=mL
